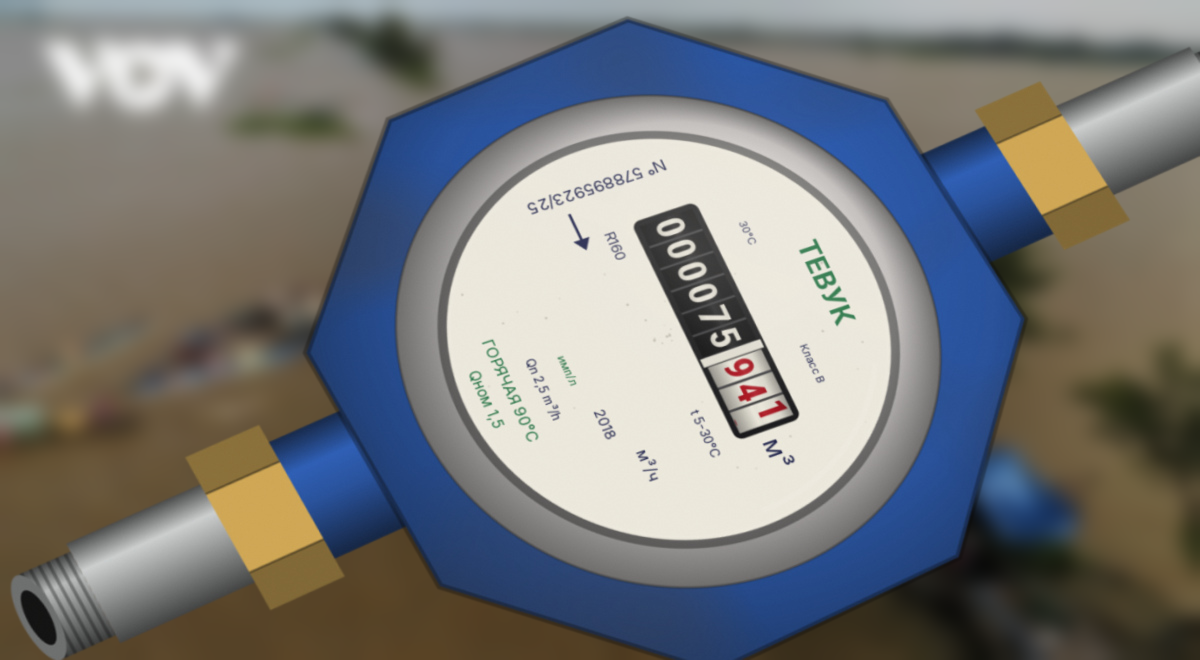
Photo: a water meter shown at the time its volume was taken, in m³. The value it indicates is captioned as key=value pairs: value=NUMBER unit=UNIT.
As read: value=75.941 unit=m³
